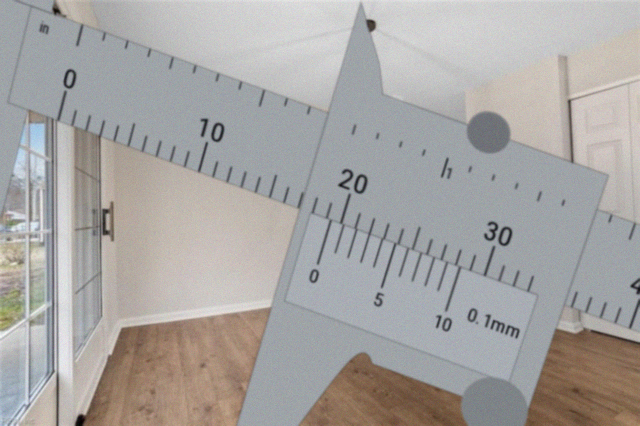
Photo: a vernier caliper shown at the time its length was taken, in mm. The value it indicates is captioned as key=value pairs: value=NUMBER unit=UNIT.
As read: value=19.3 unit=mm
